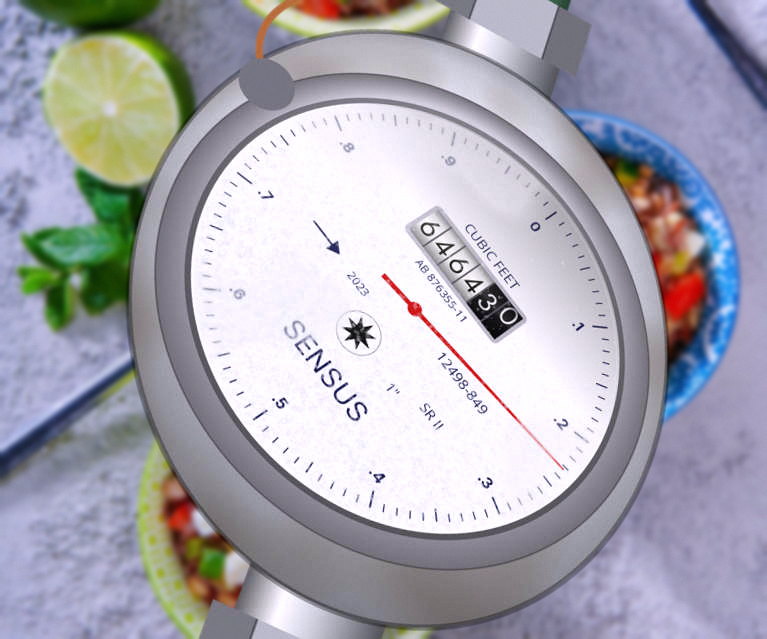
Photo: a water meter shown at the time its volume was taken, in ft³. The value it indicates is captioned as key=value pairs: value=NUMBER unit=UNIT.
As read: value=646430.23 unit=ft³
